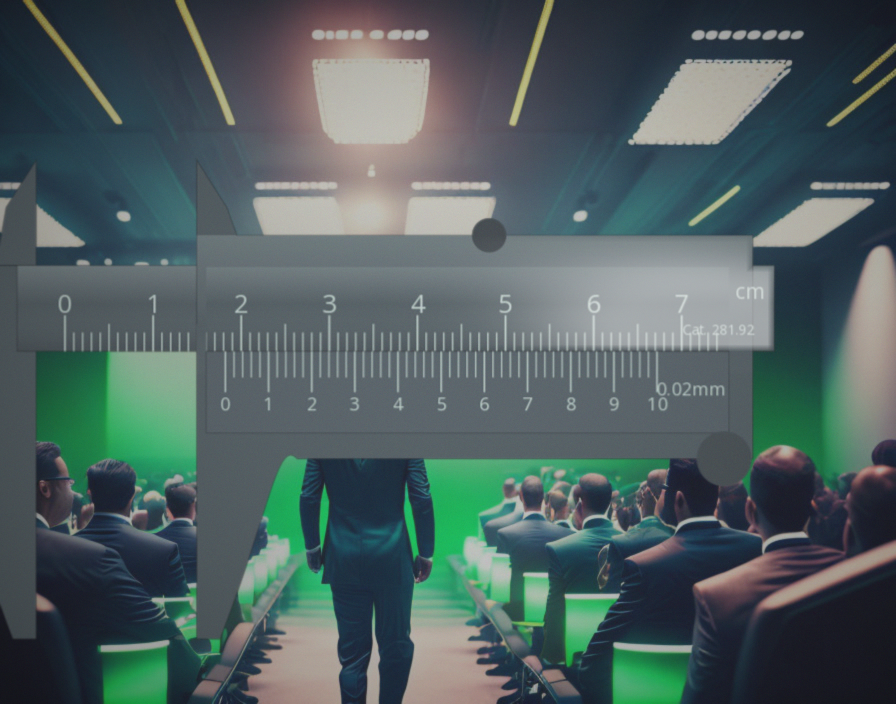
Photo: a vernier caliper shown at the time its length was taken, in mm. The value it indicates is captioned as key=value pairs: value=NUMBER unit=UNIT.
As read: value=18.2 unit=mm
